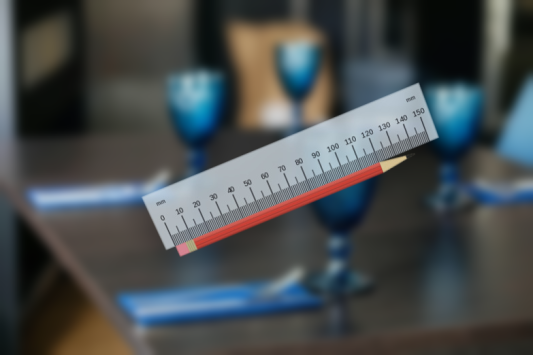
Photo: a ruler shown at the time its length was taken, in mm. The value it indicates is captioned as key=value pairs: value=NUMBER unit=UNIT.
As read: value=140 unit=mm
